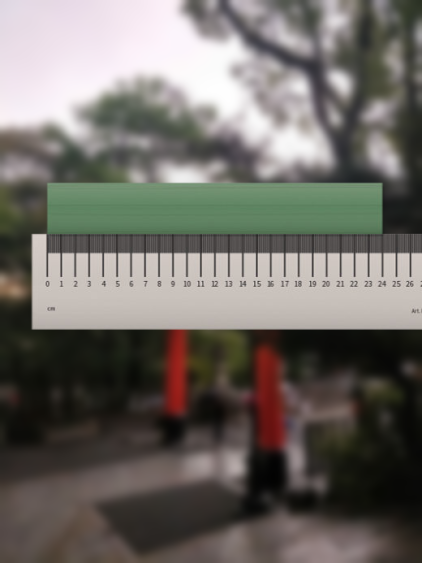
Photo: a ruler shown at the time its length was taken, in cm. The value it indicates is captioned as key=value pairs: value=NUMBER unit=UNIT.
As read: value=24 unit=cm
